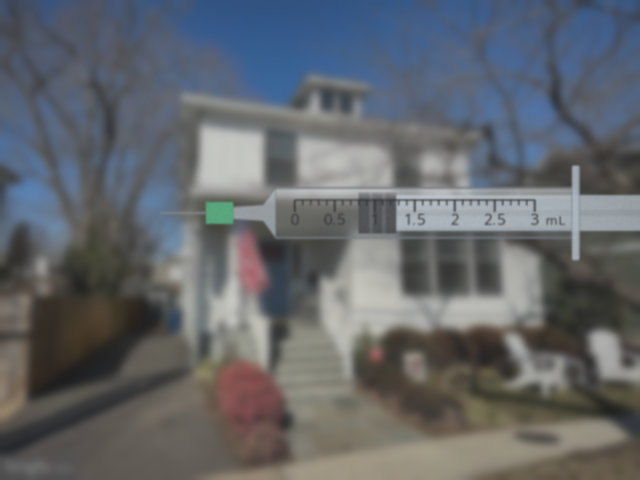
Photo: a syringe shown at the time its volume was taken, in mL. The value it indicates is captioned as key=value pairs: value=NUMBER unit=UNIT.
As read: value=0.8 unit=mL
